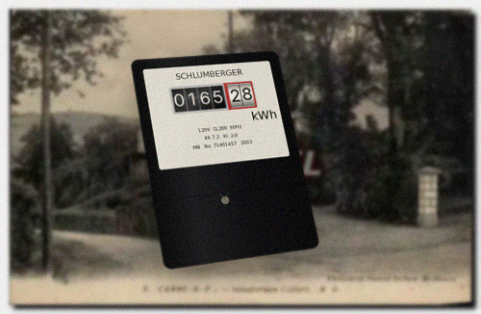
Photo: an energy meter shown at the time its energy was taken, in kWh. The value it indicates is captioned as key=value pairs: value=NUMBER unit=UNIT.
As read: value=165.28 unit=kWh
